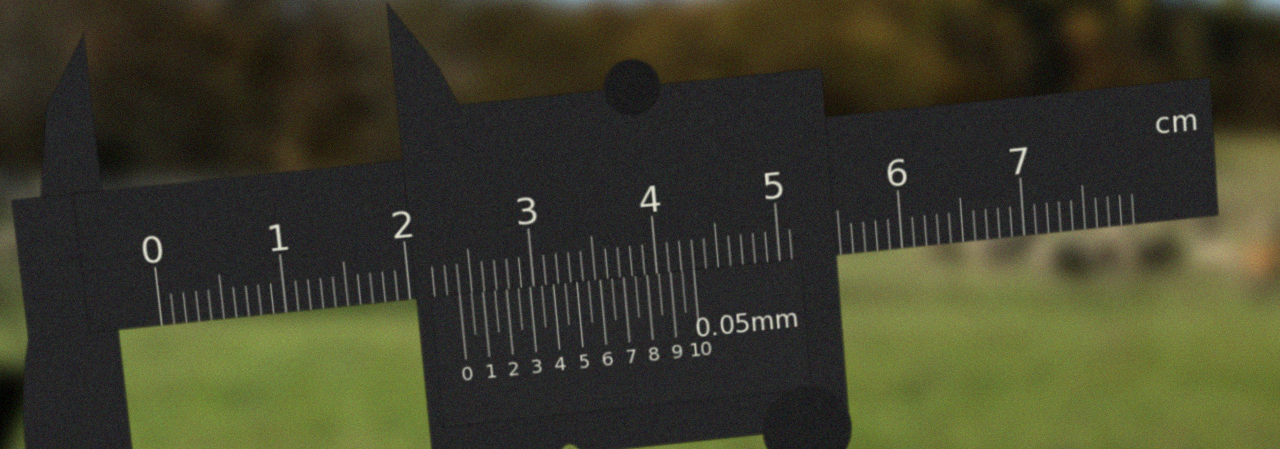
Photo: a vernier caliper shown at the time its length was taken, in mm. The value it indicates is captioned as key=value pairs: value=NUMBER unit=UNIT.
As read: value=24.0 unit=mm
